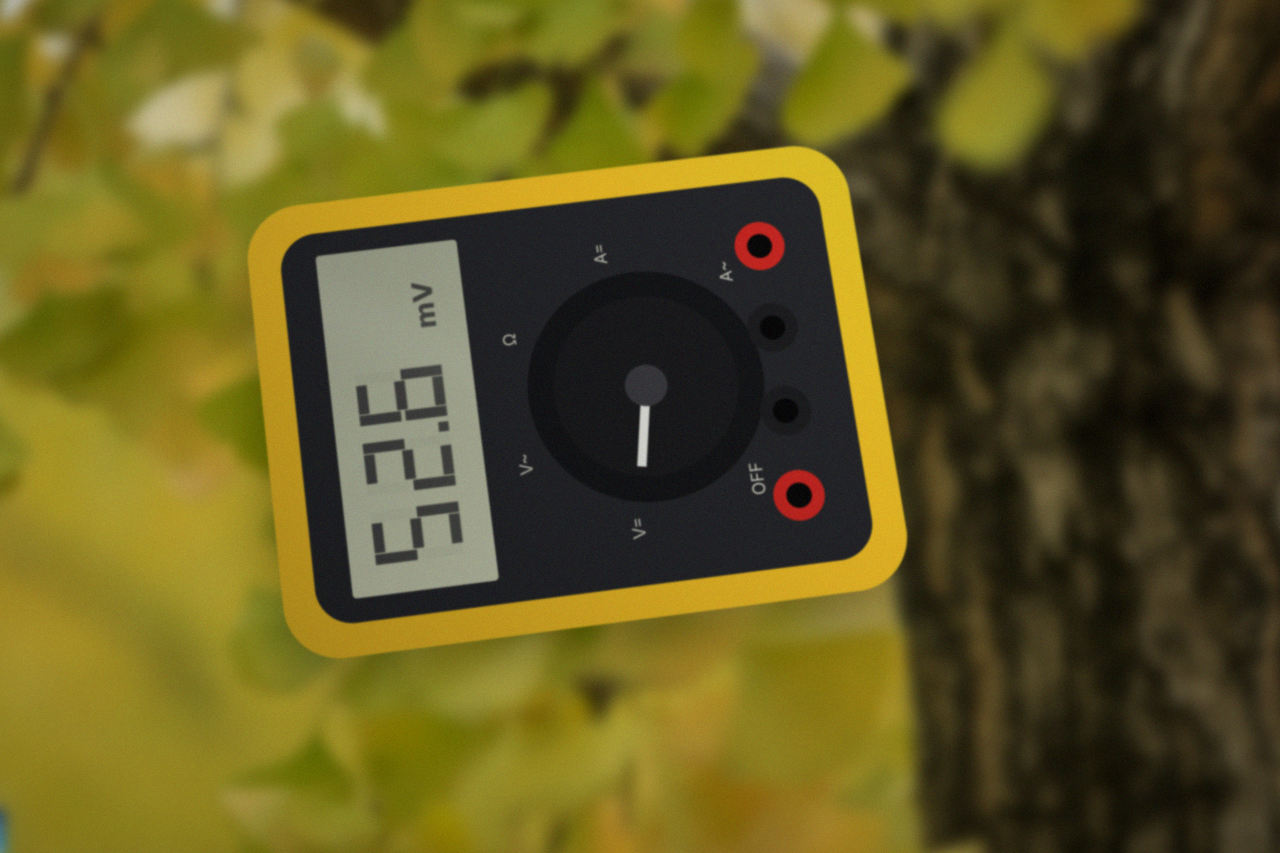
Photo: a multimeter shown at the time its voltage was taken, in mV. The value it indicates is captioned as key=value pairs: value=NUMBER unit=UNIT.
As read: value=52.6 unit=mV
